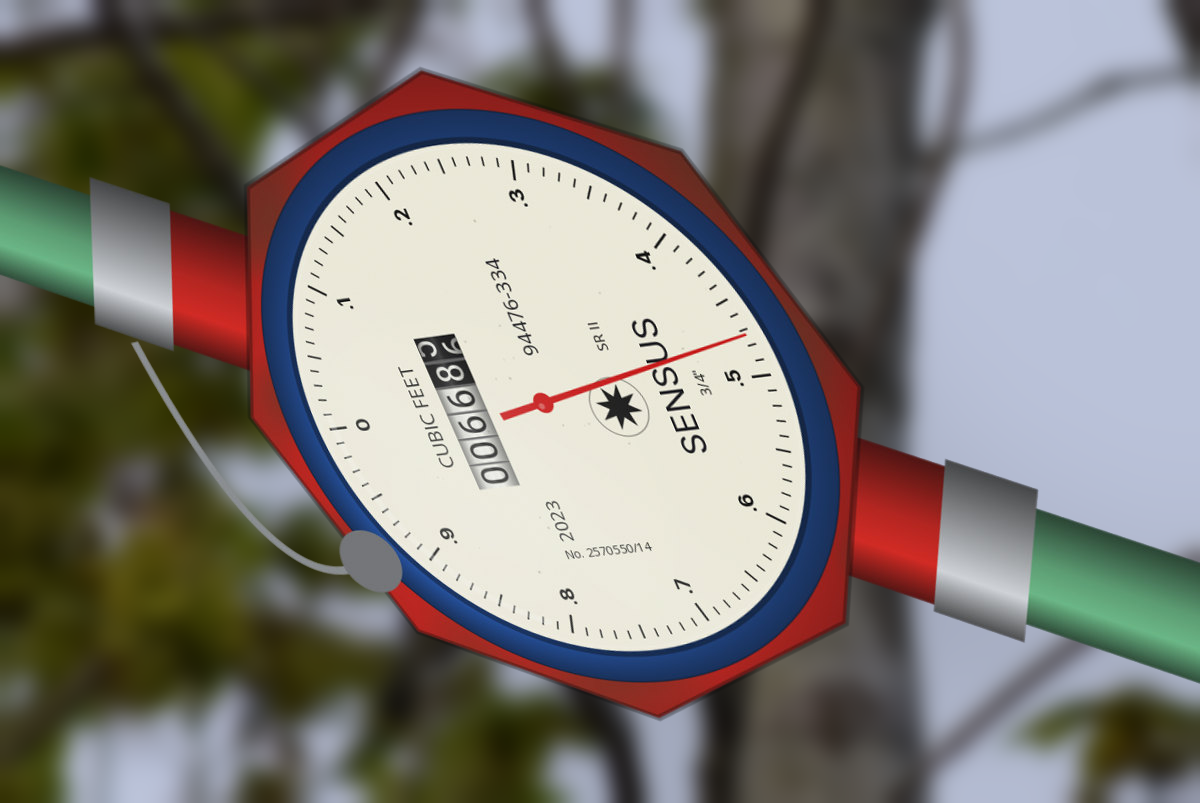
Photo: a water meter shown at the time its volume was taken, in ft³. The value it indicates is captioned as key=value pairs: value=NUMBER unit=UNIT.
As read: value=6685.47 unit=ft³
